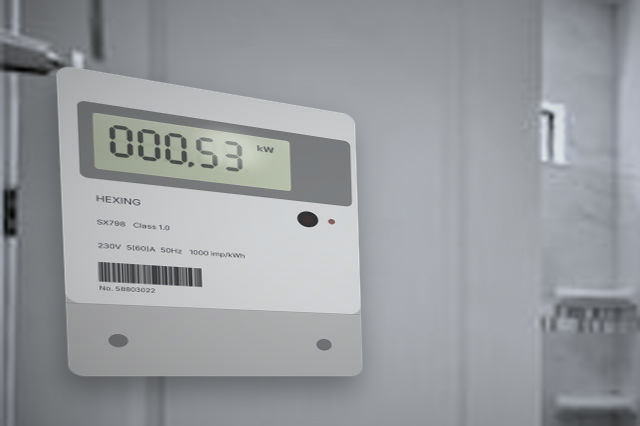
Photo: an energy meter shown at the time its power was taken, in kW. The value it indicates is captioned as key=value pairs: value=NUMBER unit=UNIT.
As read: value=0.53 unit=kW
